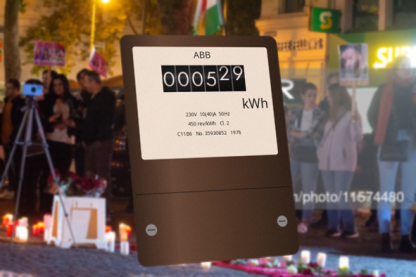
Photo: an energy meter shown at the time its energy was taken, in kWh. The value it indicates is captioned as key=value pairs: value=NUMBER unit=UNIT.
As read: value=529 unit=kWh
